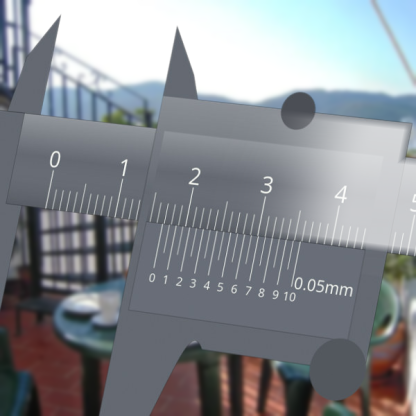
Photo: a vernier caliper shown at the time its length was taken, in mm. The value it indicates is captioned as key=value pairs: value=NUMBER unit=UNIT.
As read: value=16.8 unit=mm
